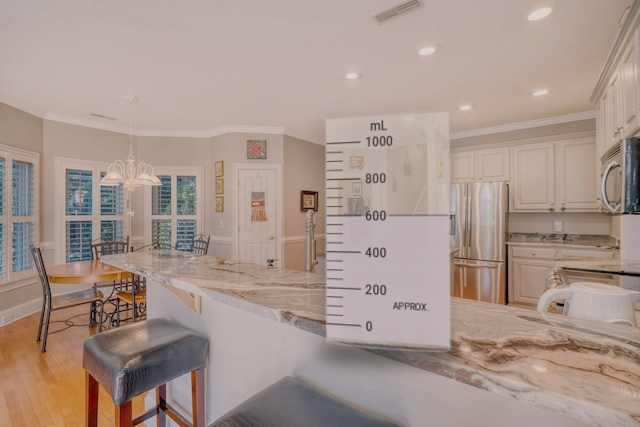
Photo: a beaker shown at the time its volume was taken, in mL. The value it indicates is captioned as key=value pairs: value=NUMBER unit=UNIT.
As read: value=600 unit=mL
